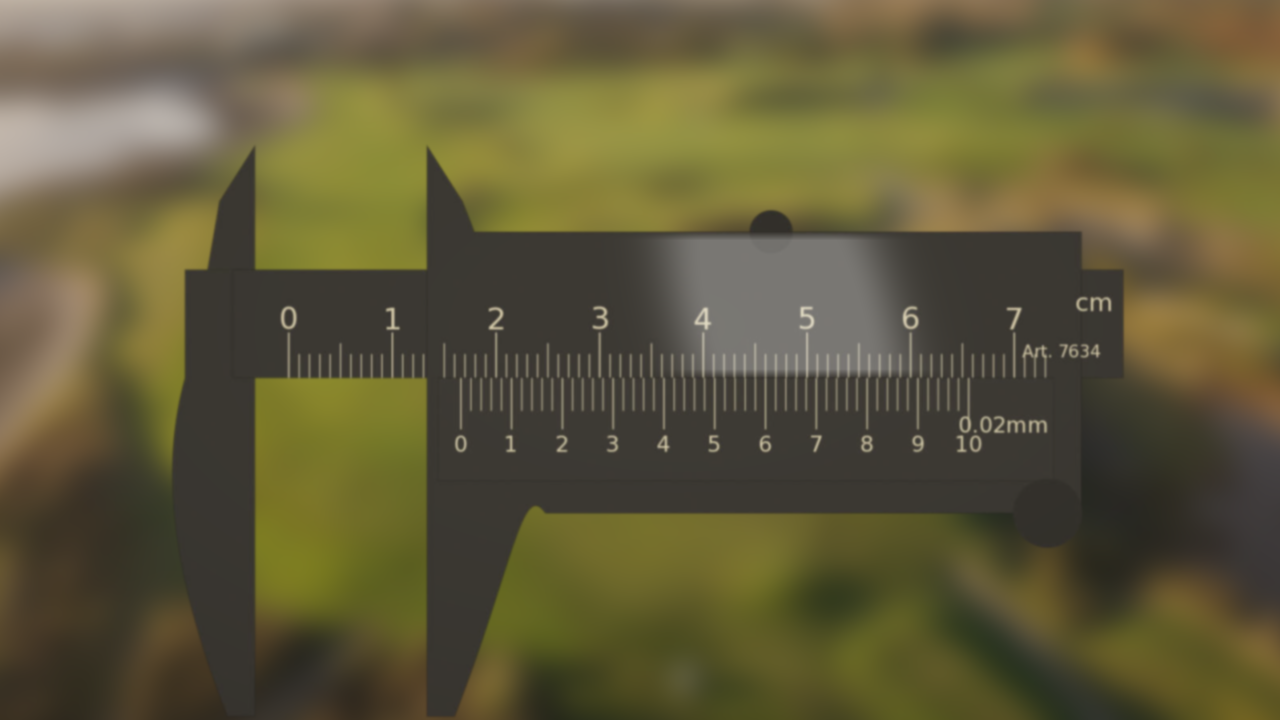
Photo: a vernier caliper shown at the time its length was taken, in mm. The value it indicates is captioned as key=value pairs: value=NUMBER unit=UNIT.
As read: value=16.6 unit=mm
